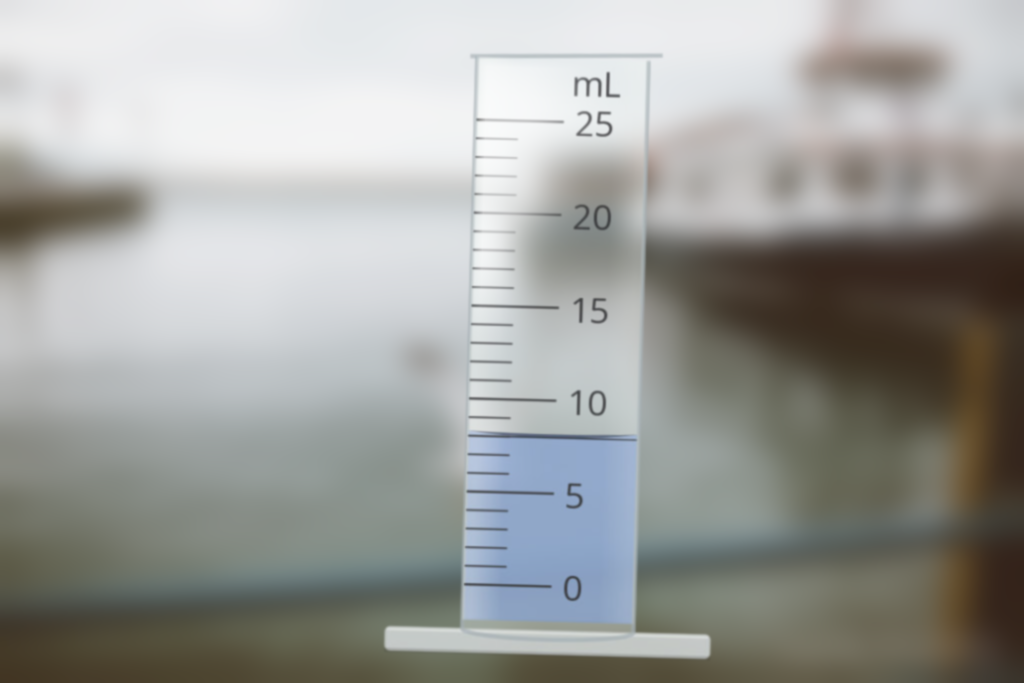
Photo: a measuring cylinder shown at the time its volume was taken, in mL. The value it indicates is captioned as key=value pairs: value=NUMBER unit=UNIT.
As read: value=8 unit=mL
